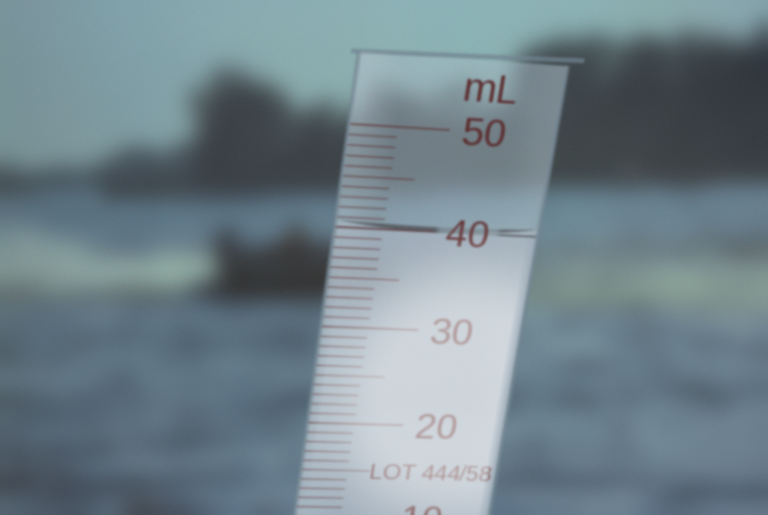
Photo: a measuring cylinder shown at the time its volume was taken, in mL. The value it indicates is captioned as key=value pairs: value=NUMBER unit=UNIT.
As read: value=40 unit=mL
